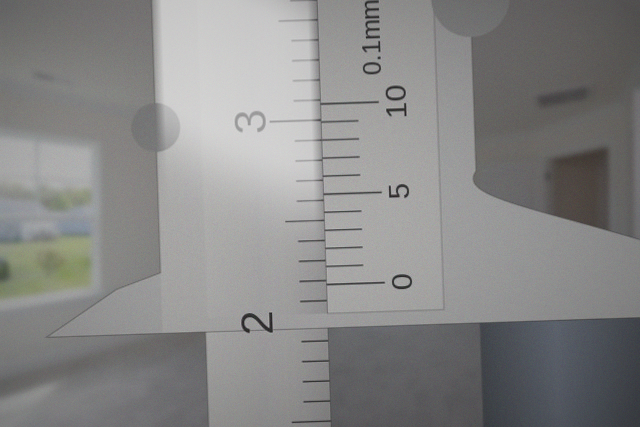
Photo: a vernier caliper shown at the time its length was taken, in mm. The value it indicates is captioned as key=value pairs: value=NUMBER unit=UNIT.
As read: value=21.8 unit=mm
